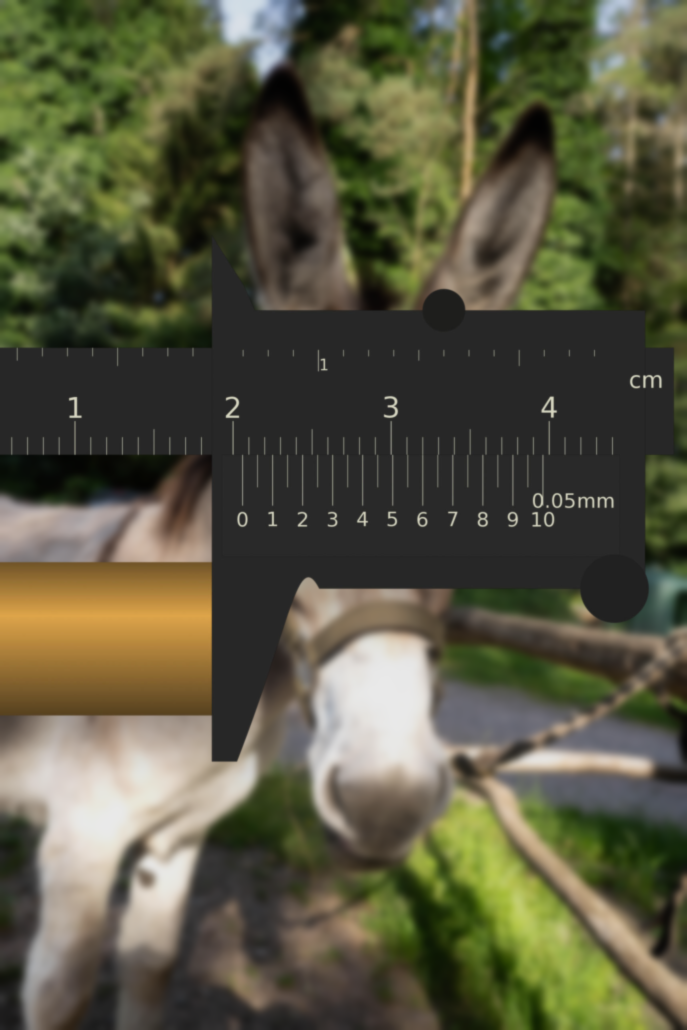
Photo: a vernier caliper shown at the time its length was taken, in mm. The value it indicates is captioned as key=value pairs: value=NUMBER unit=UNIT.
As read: value=20.6 unit=mm
